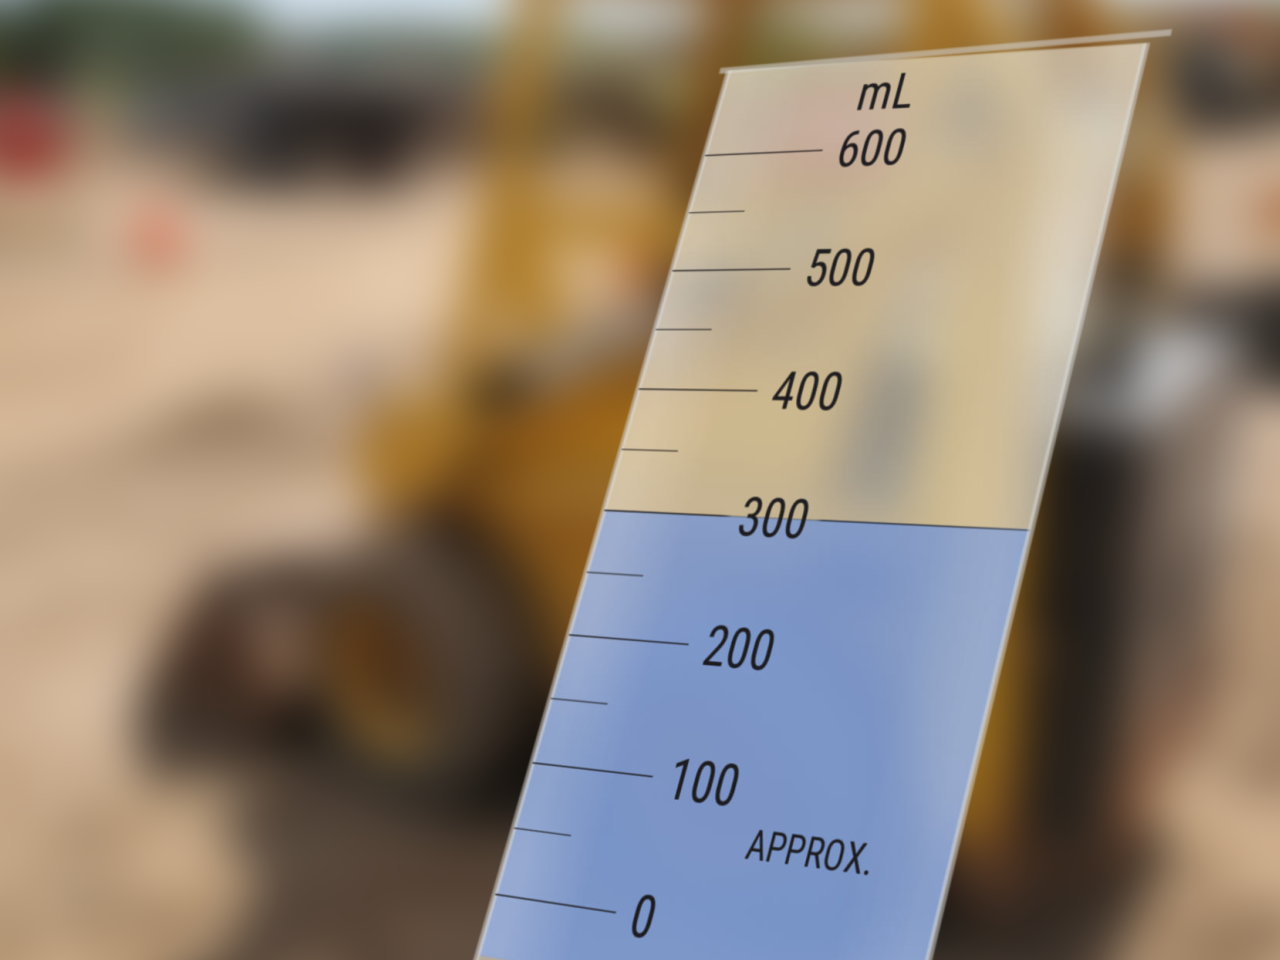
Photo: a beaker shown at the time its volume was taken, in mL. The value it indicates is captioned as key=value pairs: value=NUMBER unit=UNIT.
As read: value=300 unit=mL
